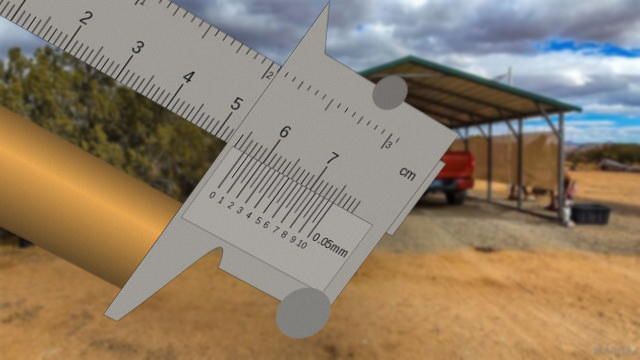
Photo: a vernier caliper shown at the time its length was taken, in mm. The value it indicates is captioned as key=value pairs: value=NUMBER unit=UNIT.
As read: value=56.0 unit=mm
